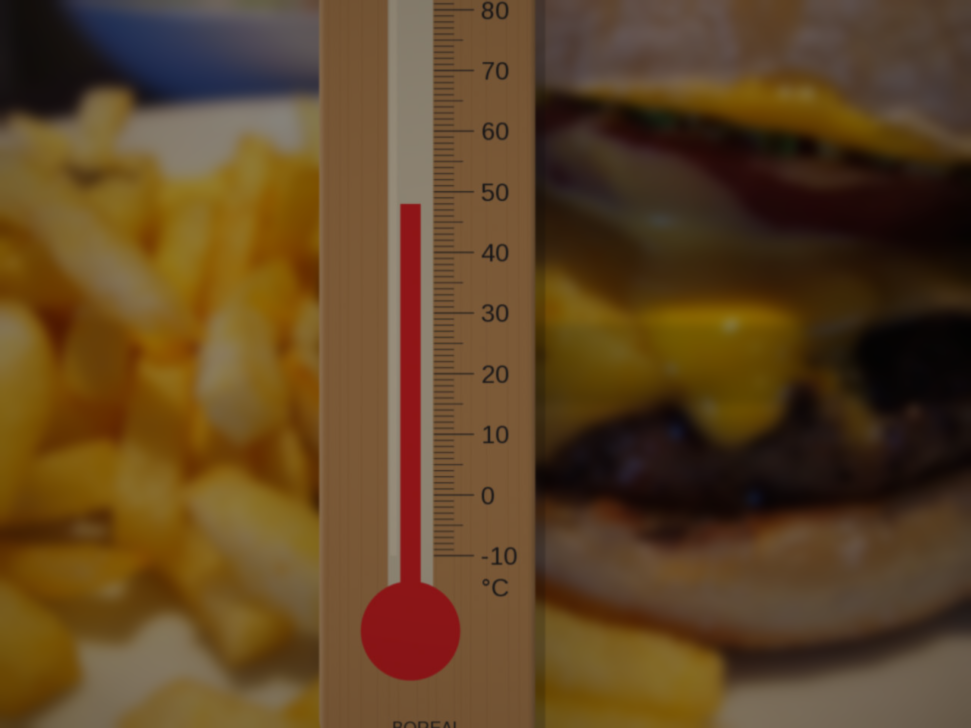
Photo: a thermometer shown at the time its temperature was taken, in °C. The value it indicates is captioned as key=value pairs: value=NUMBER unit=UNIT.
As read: value=48 unit=°C
